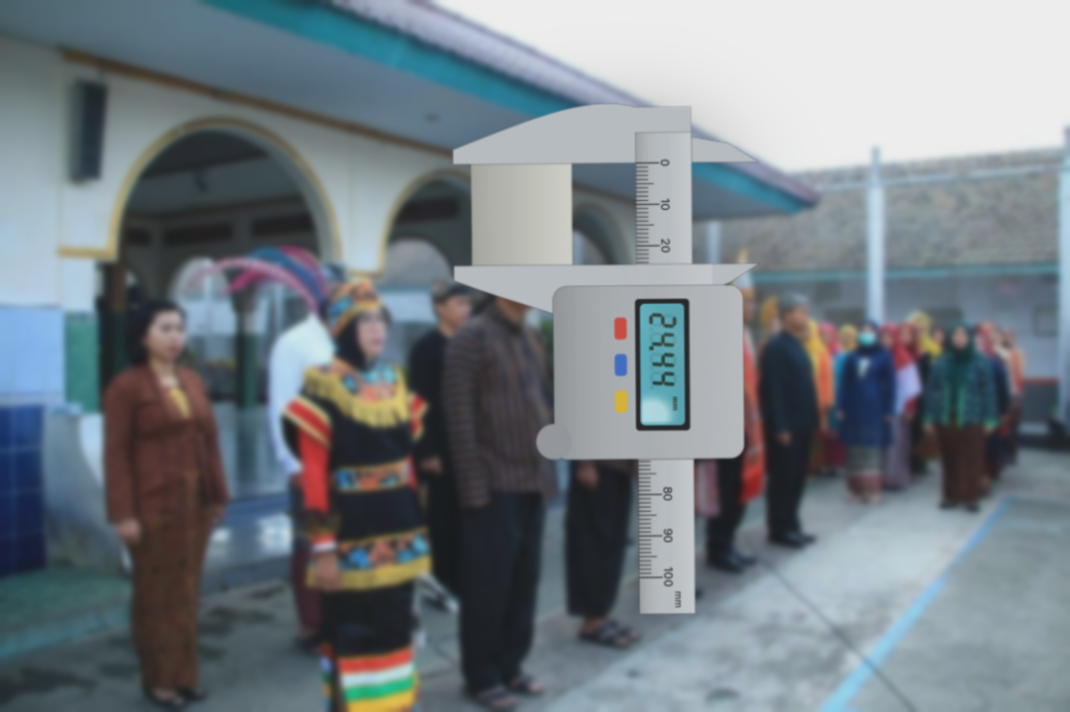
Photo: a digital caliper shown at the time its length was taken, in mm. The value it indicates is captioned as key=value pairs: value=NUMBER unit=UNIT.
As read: value=24.44 unit=mm
